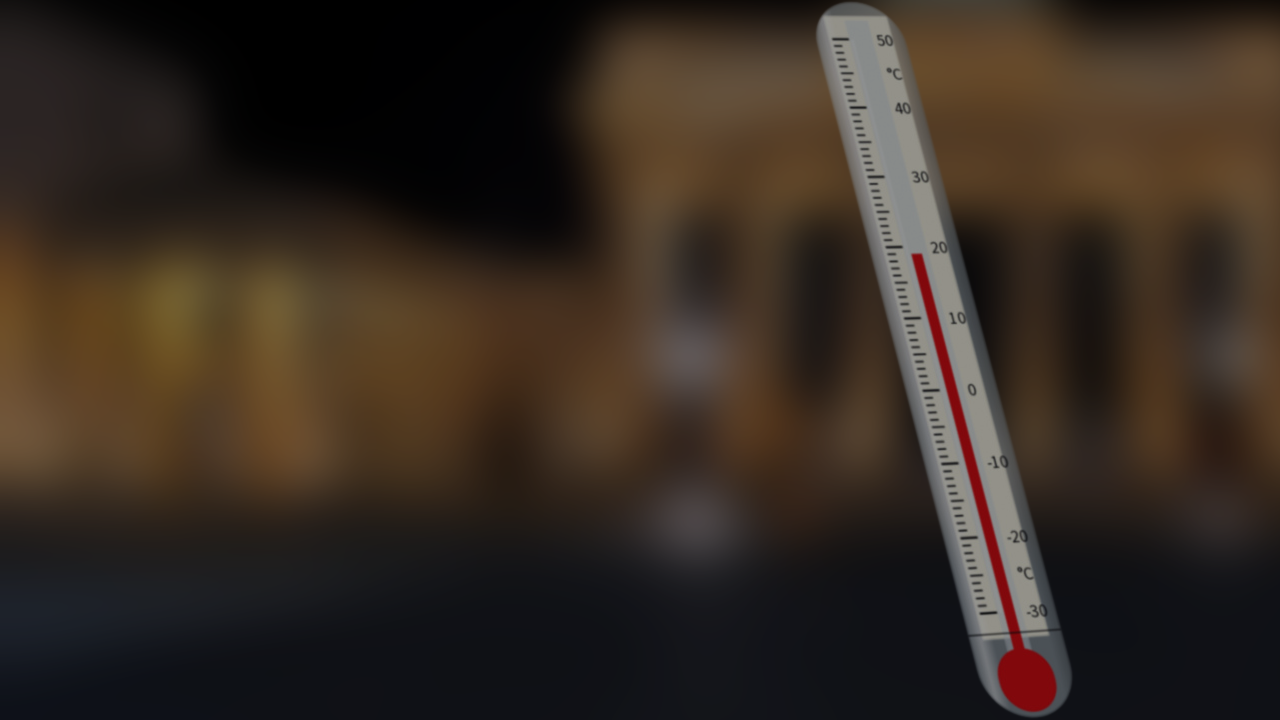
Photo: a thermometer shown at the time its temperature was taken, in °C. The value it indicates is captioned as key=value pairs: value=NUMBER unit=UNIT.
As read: value=19 unit=°C
